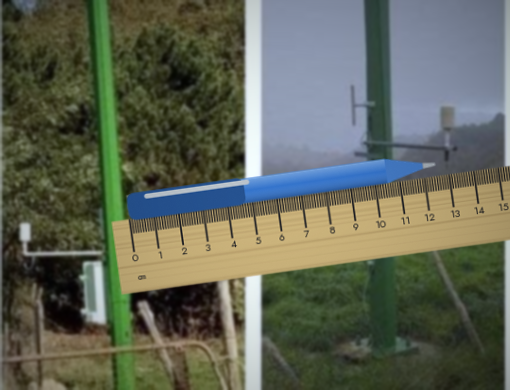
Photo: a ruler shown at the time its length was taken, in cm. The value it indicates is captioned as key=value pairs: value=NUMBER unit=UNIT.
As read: value=12.5 unit=cm
